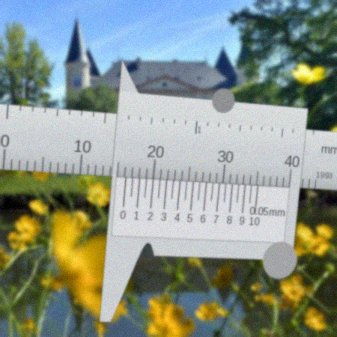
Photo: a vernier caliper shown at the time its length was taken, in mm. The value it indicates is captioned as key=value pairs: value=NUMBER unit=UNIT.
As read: value=16.2 unit=mm
